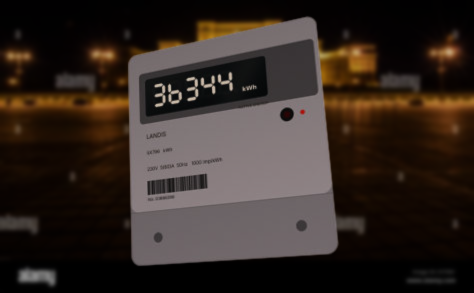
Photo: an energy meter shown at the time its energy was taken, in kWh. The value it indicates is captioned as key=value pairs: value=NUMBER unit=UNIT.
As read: value=36344 unit=kWh
